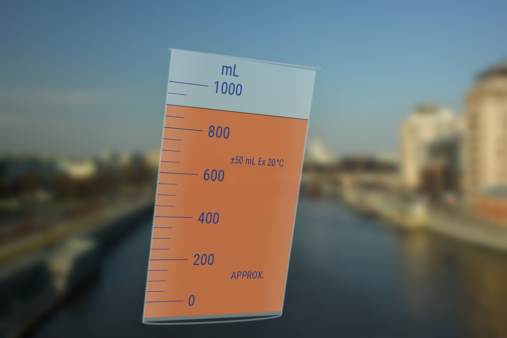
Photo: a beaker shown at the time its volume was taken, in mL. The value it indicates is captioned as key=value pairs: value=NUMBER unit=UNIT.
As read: value=900 unit=mL
